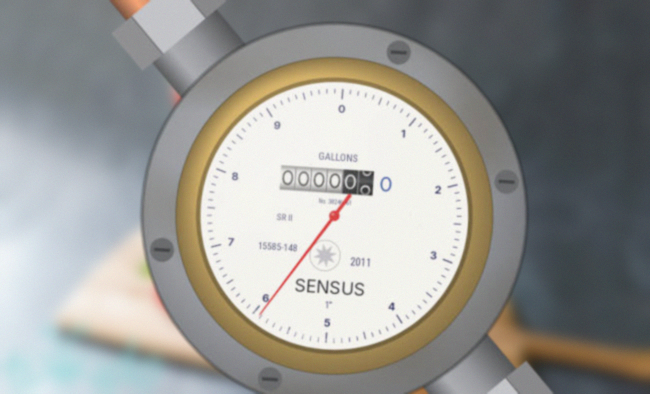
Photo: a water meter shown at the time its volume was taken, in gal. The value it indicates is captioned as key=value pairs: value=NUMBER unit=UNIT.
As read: value=85.9 unit=gal
